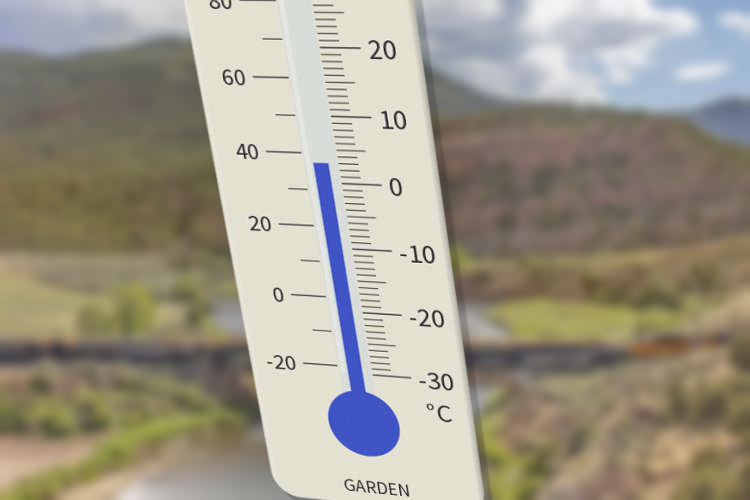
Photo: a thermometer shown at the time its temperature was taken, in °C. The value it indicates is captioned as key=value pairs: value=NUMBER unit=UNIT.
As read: value=3 unit=°C
